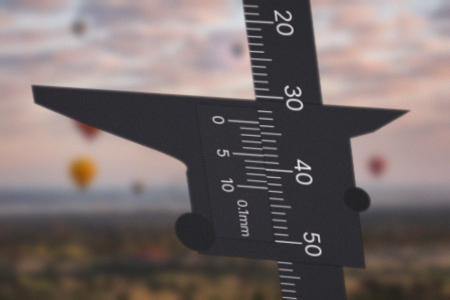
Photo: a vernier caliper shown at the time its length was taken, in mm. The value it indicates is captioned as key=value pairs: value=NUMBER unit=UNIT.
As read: value=33.6 unit=mm
